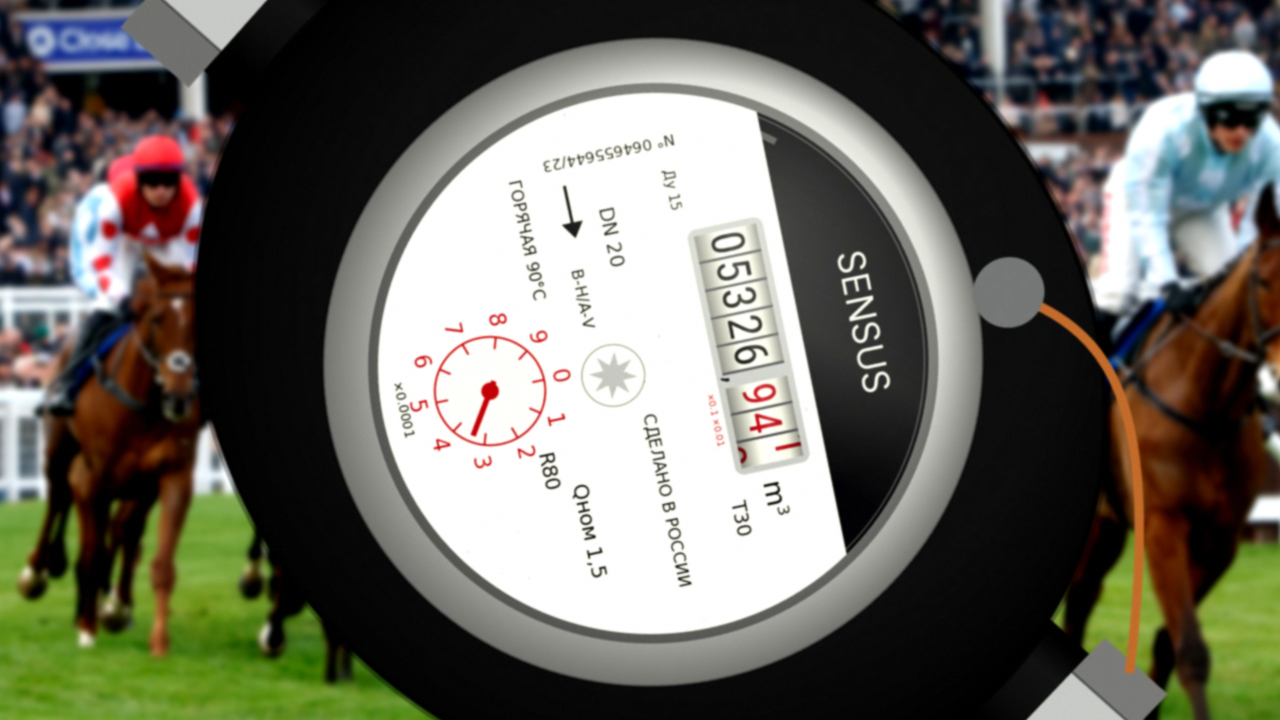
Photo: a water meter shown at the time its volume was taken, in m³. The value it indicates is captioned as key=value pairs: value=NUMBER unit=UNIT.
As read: value=5326.9413 unit=m³
